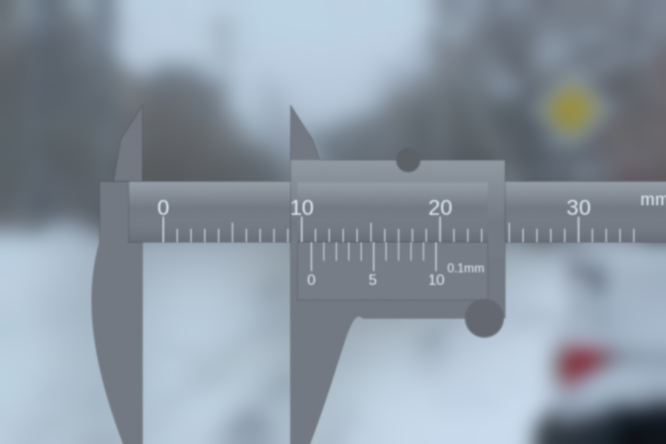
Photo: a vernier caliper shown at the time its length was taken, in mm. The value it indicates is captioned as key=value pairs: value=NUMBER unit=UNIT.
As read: value=10.7 unit=mm
